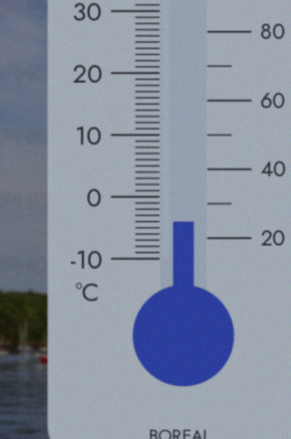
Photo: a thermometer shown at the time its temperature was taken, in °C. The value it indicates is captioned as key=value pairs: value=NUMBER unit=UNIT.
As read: value=-4 unit=°C
